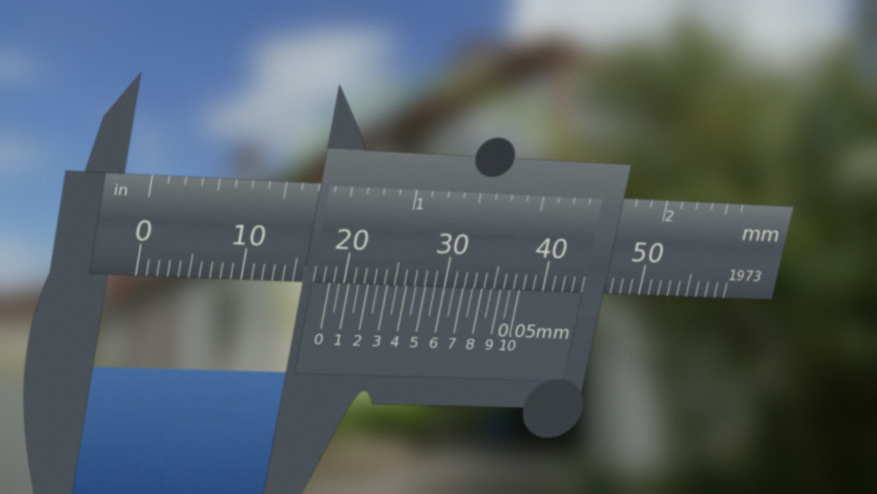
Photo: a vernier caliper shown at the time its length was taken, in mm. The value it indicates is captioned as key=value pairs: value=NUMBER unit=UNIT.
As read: value=18.6 unit=mm
